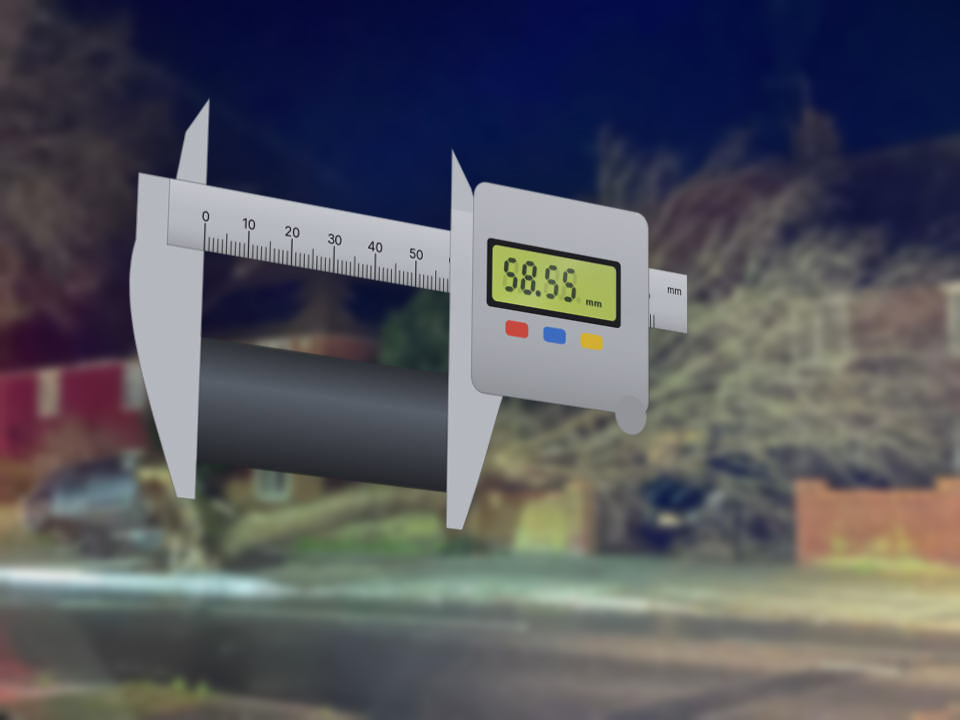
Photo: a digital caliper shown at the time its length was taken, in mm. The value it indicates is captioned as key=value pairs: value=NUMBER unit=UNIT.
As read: value=58.55 unit=mm
